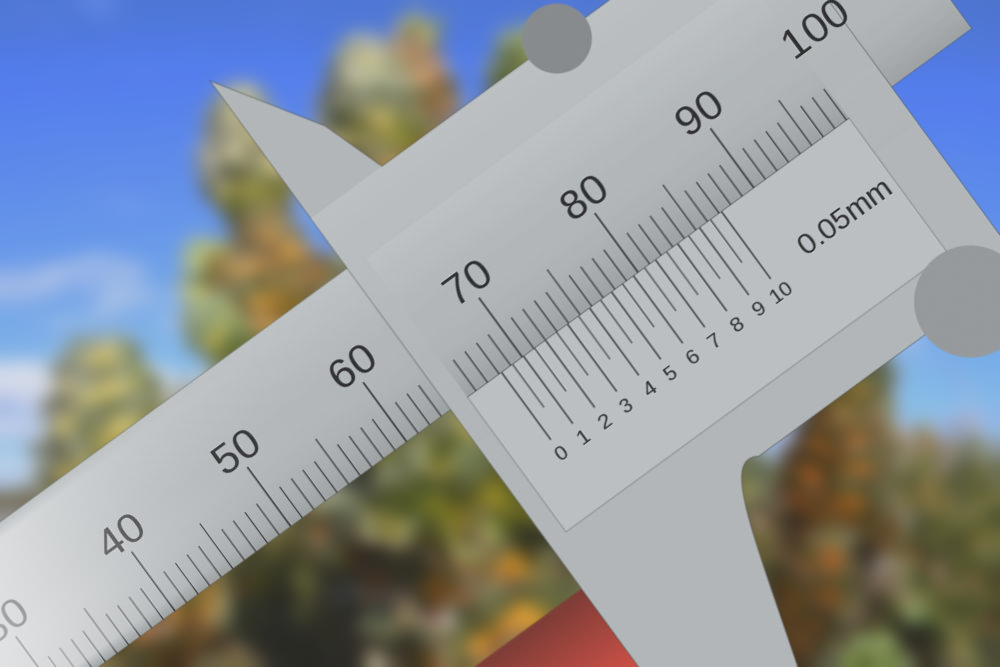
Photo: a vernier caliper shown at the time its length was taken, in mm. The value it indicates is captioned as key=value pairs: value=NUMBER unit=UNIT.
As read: value=68.2 unit=mm
